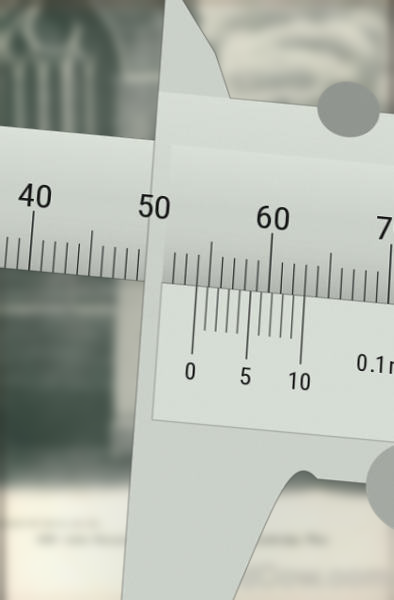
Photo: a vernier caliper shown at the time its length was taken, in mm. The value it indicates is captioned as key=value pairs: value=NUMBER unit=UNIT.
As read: value=54.0 unit=mm
